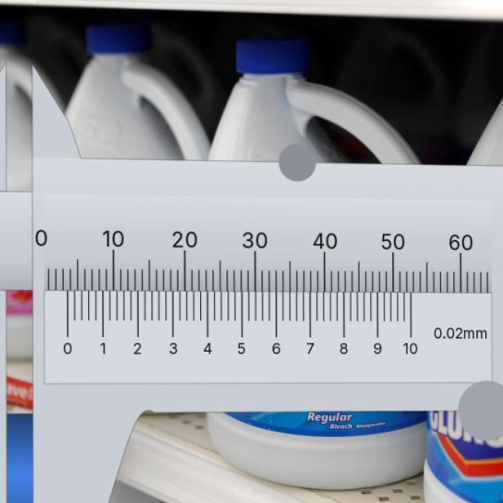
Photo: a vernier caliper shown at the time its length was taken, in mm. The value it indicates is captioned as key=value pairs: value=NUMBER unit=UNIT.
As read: value=3.6 unit=mm
